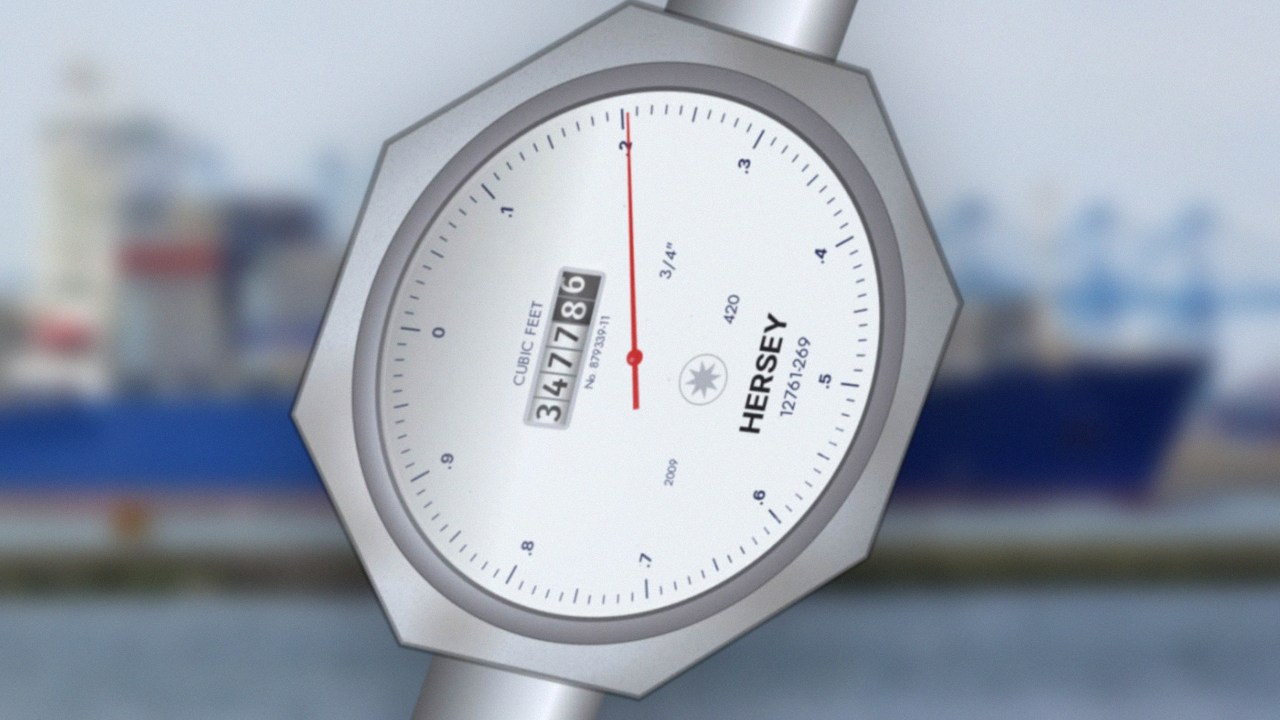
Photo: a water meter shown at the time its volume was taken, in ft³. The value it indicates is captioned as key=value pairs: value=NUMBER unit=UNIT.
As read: value=347786.20 unit=ft³
